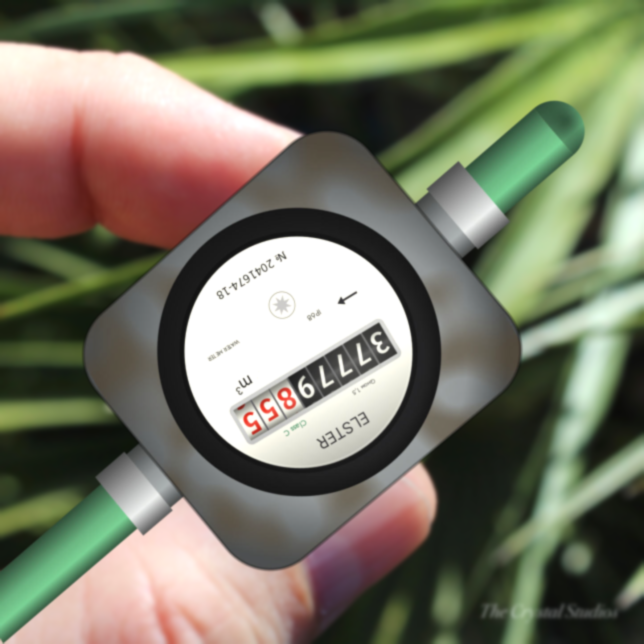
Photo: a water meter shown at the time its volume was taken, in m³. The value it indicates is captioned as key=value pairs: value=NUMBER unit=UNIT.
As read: value=37779.855 unit=m³
